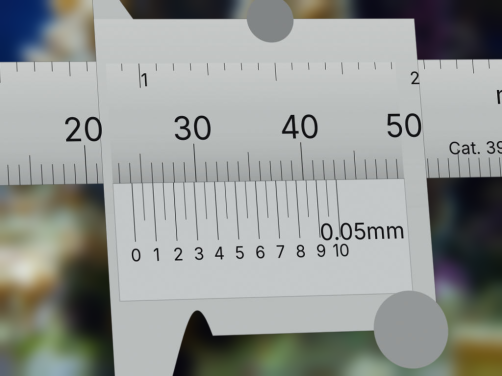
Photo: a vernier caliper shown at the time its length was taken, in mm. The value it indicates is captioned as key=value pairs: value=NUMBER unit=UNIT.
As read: value=24.1 unit=mm
